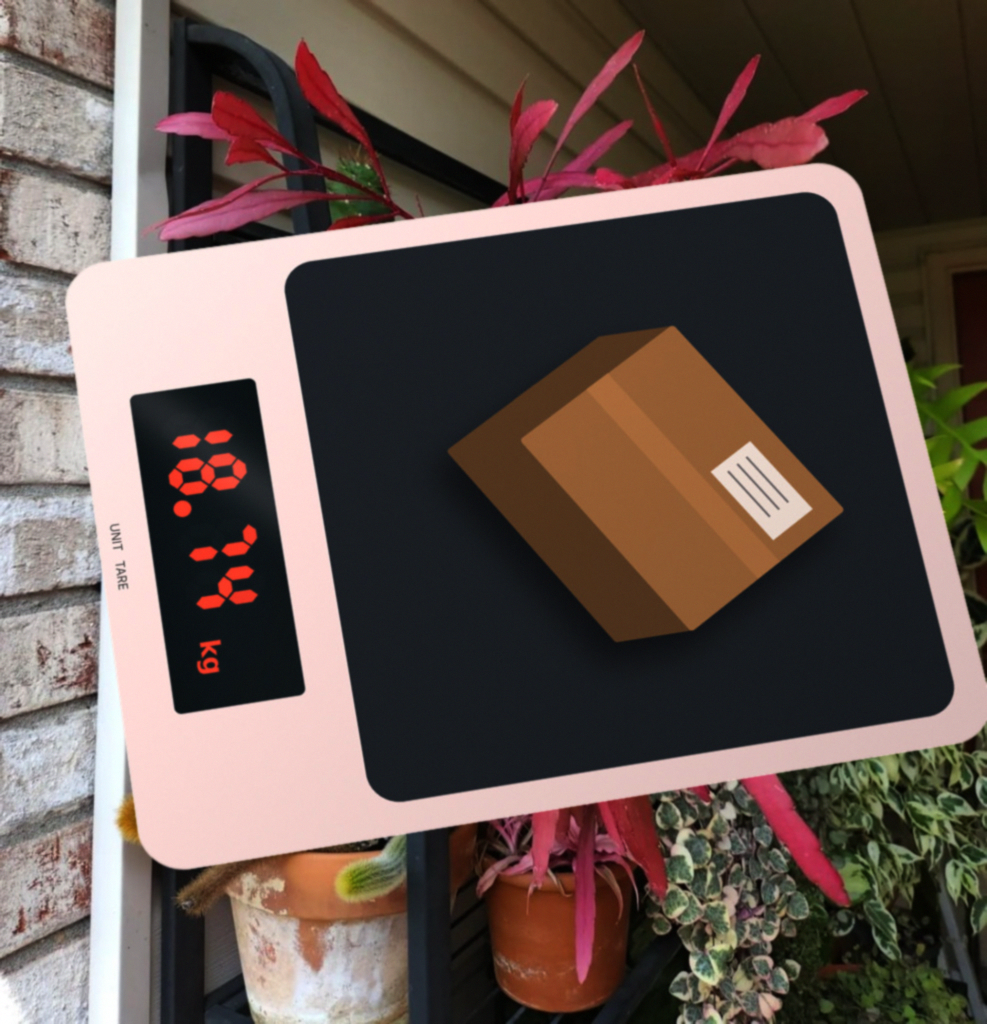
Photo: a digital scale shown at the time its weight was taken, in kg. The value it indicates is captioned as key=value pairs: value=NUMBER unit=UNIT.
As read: value=18.74 unit=kg
